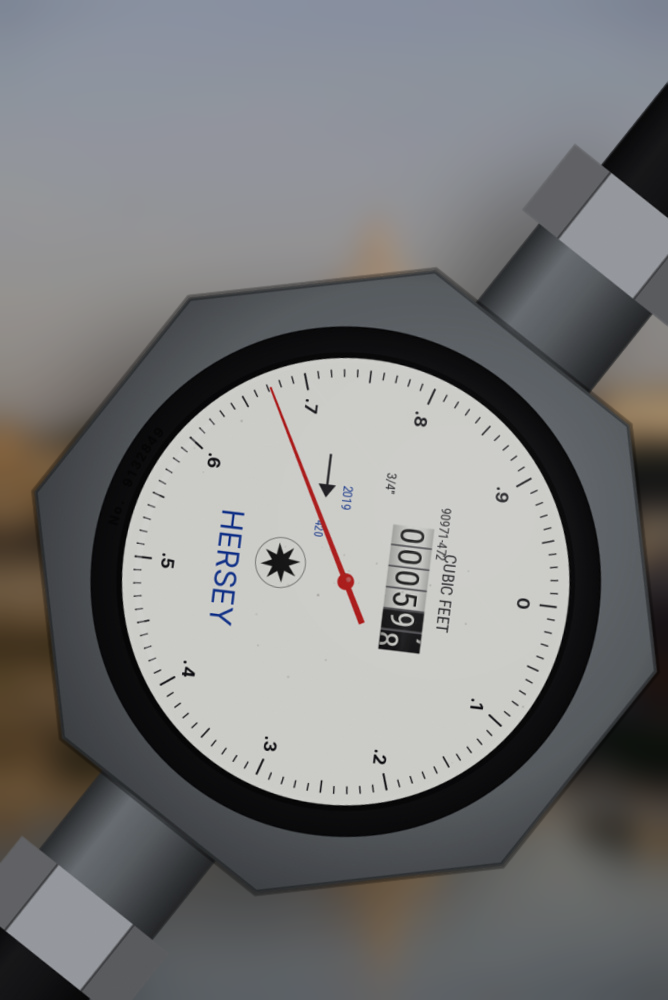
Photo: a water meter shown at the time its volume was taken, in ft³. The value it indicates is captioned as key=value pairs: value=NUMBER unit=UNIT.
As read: value=597.67 unit=ft³
